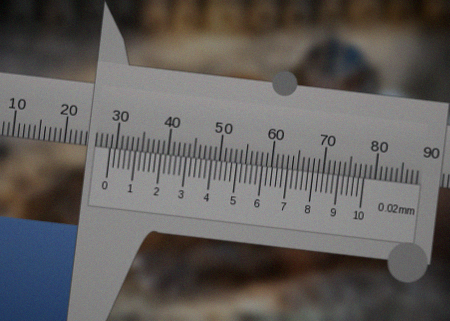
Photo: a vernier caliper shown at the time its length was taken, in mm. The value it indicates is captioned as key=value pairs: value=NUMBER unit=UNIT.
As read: value=28.8 unit=mm
